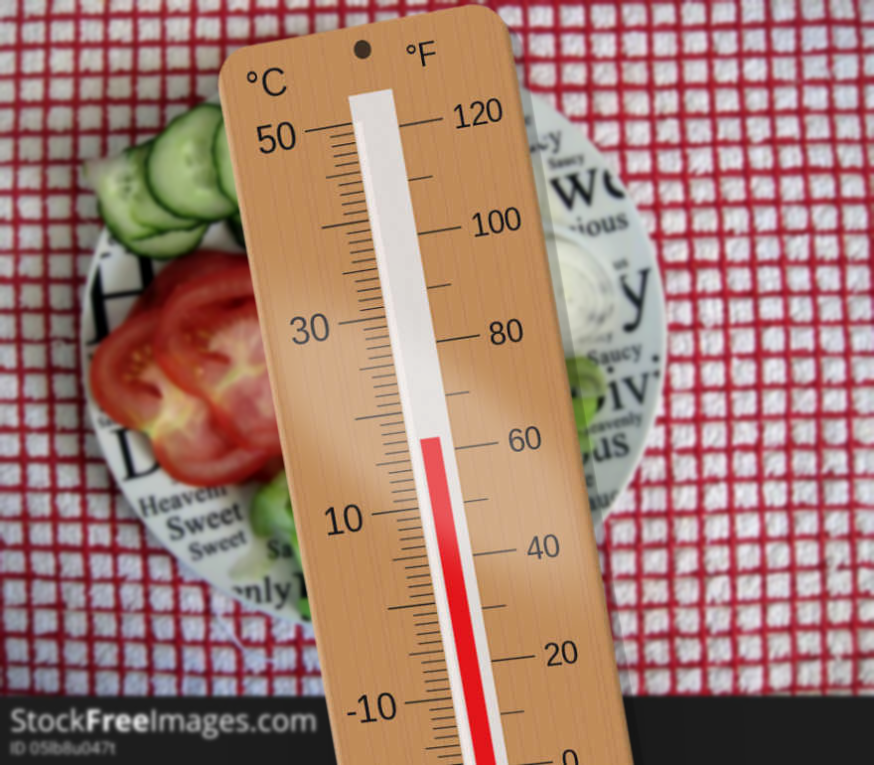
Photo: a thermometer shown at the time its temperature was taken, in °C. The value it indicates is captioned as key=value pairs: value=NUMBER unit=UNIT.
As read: value=17 unit=°C
